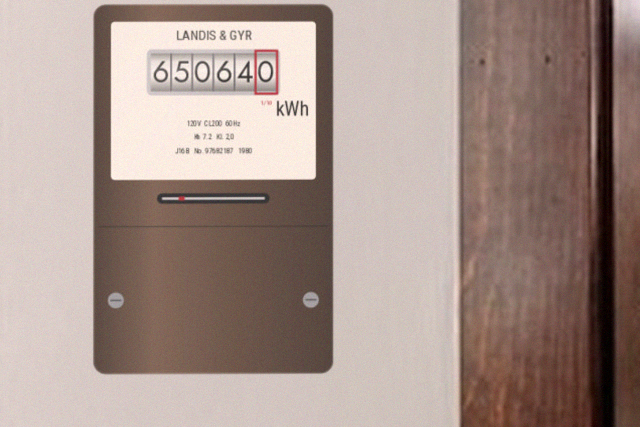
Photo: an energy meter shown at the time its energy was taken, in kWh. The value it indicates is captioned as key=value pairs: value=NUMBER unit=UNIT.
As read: value=65064.0 unit=kWh
